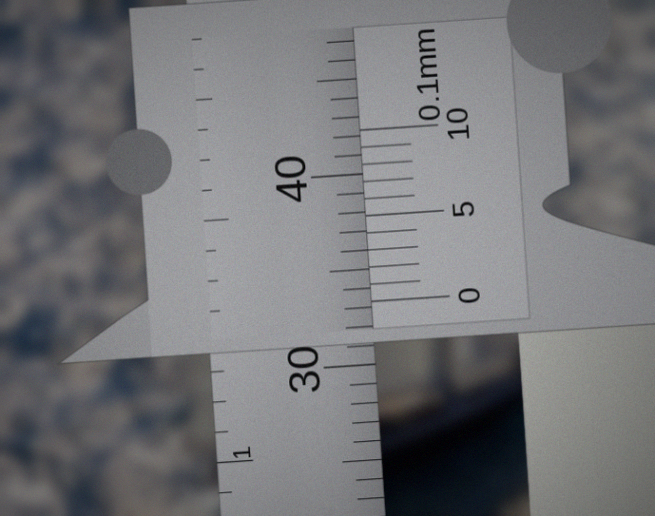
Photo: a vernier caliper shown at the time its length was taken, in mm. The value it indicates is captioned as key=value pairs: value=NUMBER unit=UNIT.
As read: value=33.3 unit=mm
